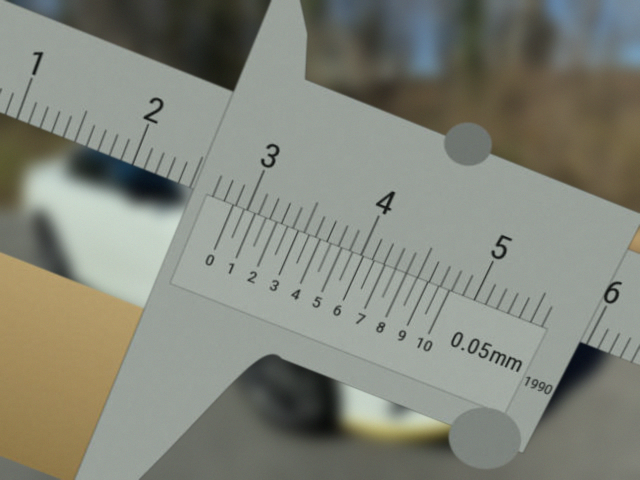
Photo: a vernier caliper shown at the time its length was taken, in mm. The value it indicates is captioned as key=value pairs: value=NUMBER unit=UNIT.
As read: value=28.8 unit=mm
